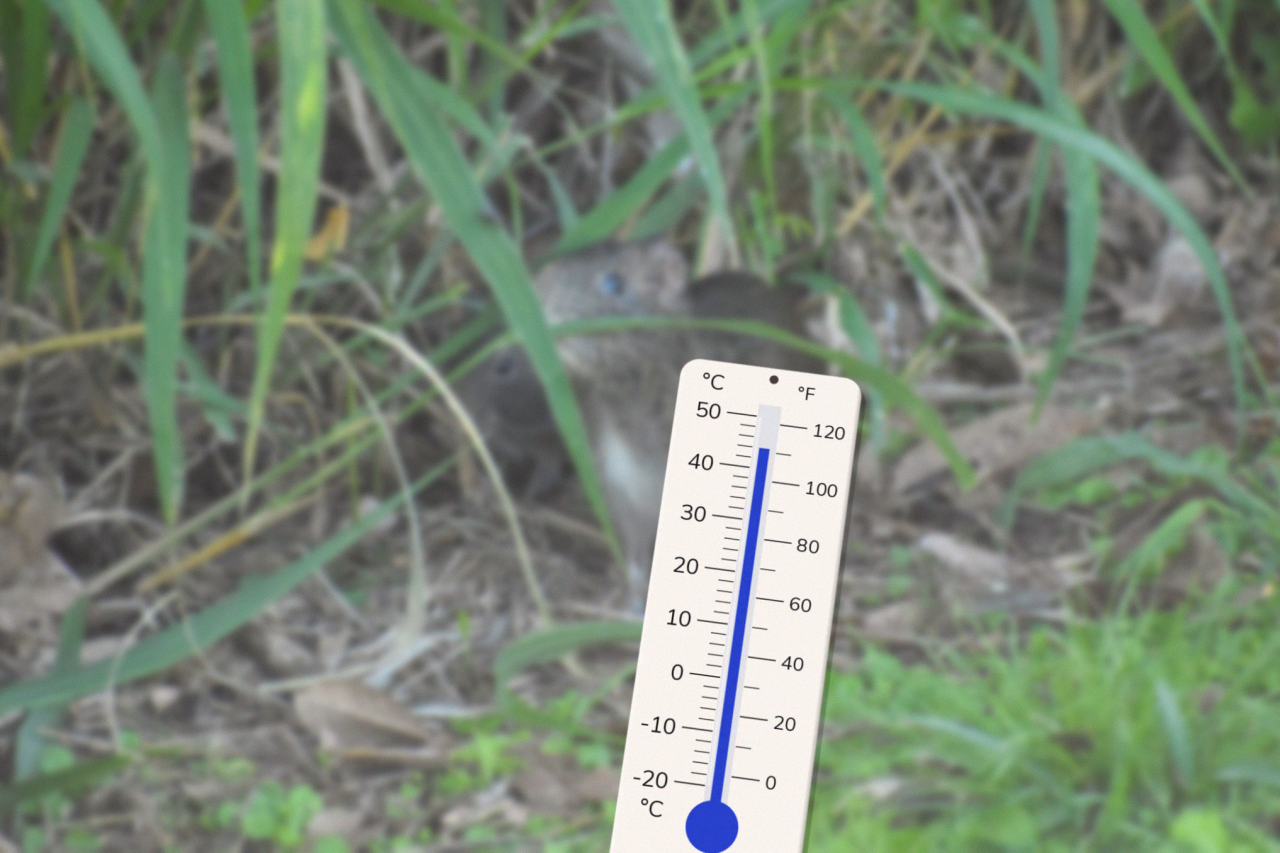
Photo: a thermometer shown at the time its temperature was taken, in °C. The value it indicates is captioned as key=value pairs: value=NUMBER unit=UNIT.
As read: value=44 unit=°C
